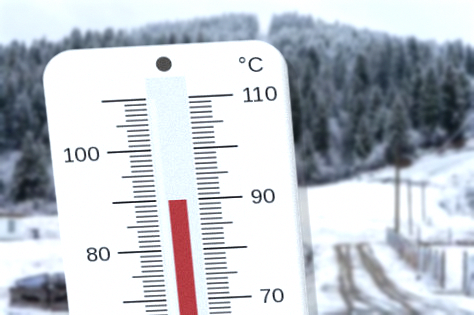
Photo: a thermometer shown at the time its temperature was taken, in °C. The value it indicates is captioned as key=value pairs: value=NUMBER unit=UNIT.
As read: value=90 unit=°C
